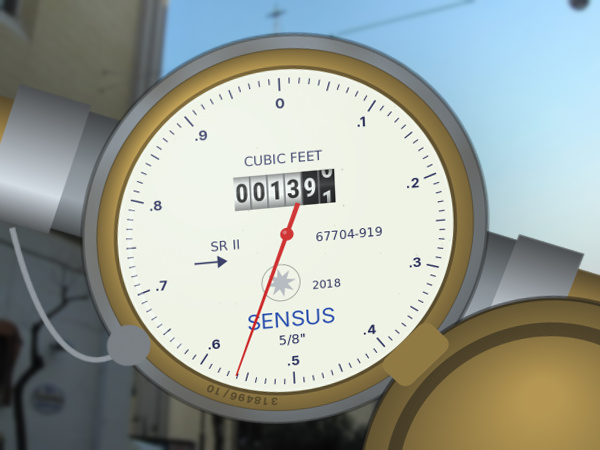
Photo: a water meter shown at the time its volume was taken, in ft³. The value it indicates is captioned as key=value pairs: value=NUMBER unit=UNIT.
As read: value=1390.56 unit=ft³
